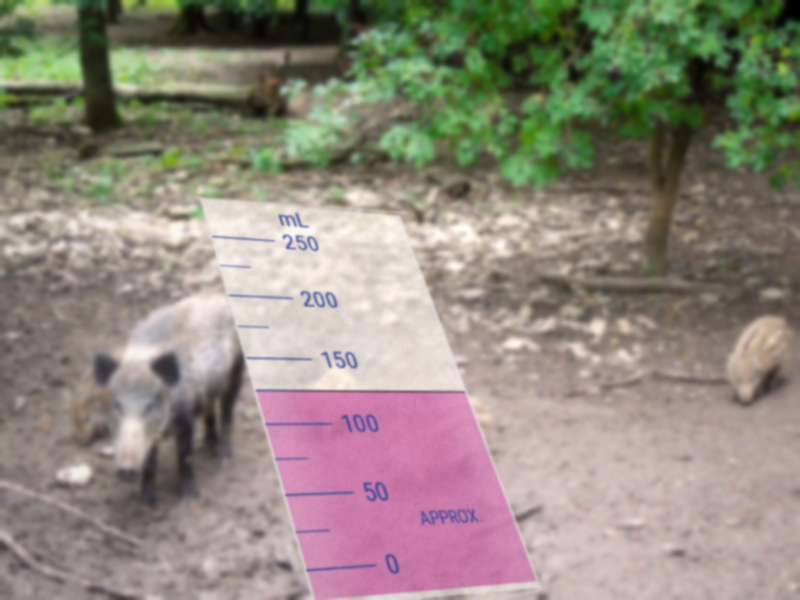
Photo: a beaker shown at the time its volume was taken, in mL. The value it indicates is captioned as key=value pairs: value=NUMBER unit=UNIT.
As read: value=125 unit=mL
